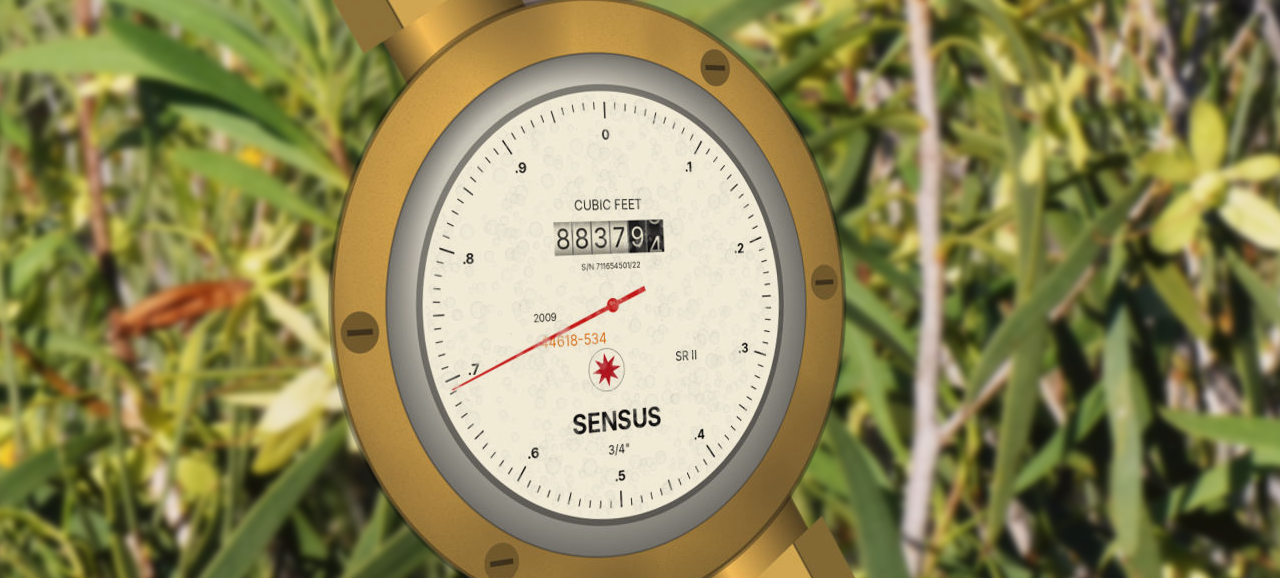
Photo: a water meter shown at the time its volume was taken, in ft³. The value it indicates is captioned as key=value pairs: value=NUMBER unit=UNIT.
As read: value=883793.69 unit=ft³
